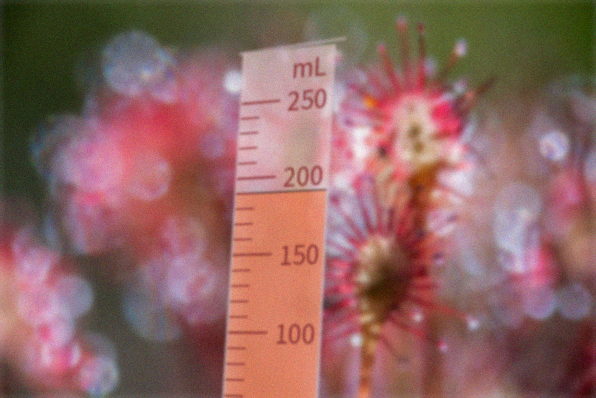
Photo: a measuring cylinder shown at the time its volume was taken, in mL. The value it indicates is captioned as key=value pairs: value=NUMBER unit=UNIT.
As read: value=190 unit=mL
